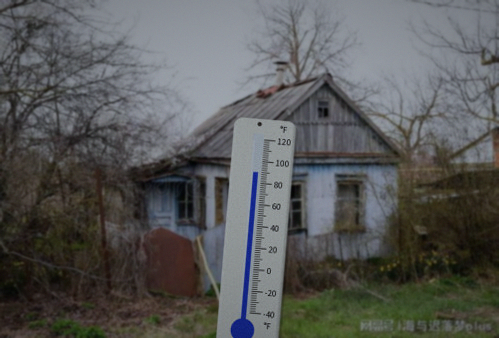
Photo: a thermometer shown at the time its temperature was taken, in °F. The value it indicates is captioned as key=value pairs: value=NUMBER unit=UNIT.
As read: value=90 unit=°F
